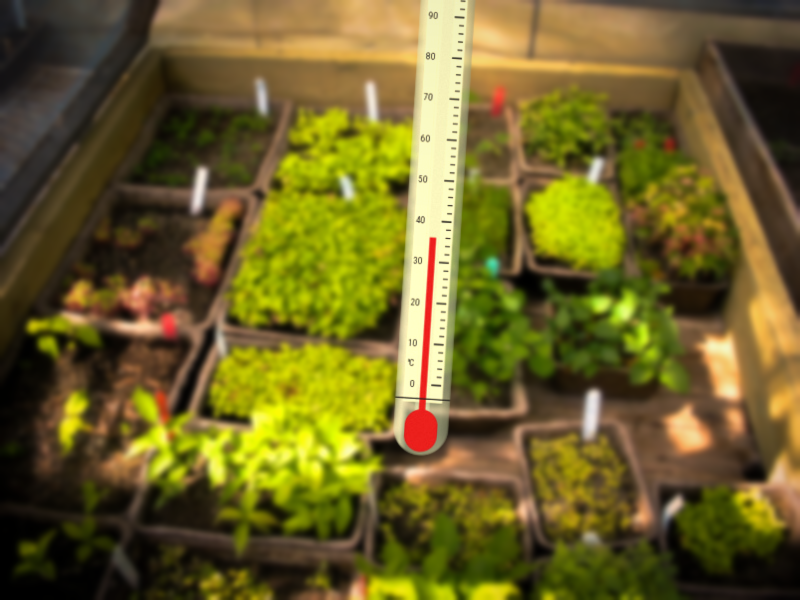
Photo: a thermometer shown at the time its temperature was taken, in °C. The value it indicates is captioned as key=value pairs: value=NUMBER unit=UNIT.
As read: value=36 unit=°C
